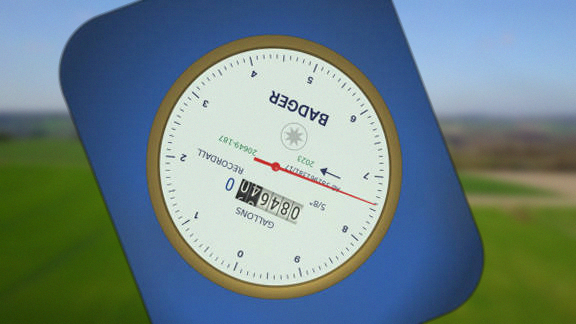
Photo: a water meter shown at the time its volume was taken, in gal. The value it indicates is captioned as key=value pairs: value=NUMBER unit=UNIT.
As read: value=846397.4 unit=gal
